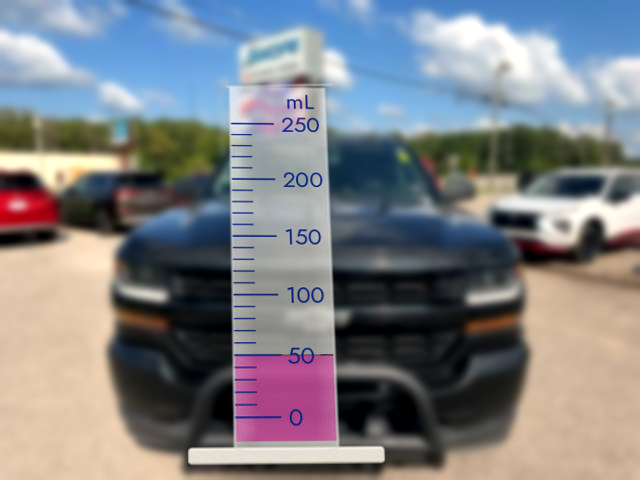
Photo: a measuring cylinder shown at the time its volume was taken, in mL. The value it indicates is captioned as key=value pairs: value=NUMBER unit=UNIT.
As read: value=50 unit=mL
